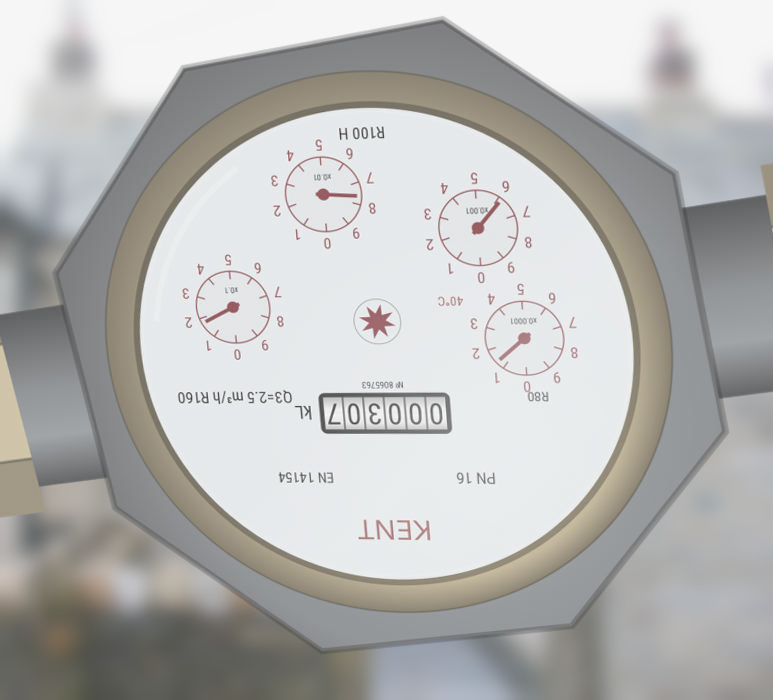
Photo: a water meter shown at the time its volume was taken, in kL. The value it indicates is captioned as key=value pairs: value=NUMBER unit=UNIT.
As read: value=307.1761 unit=kL
